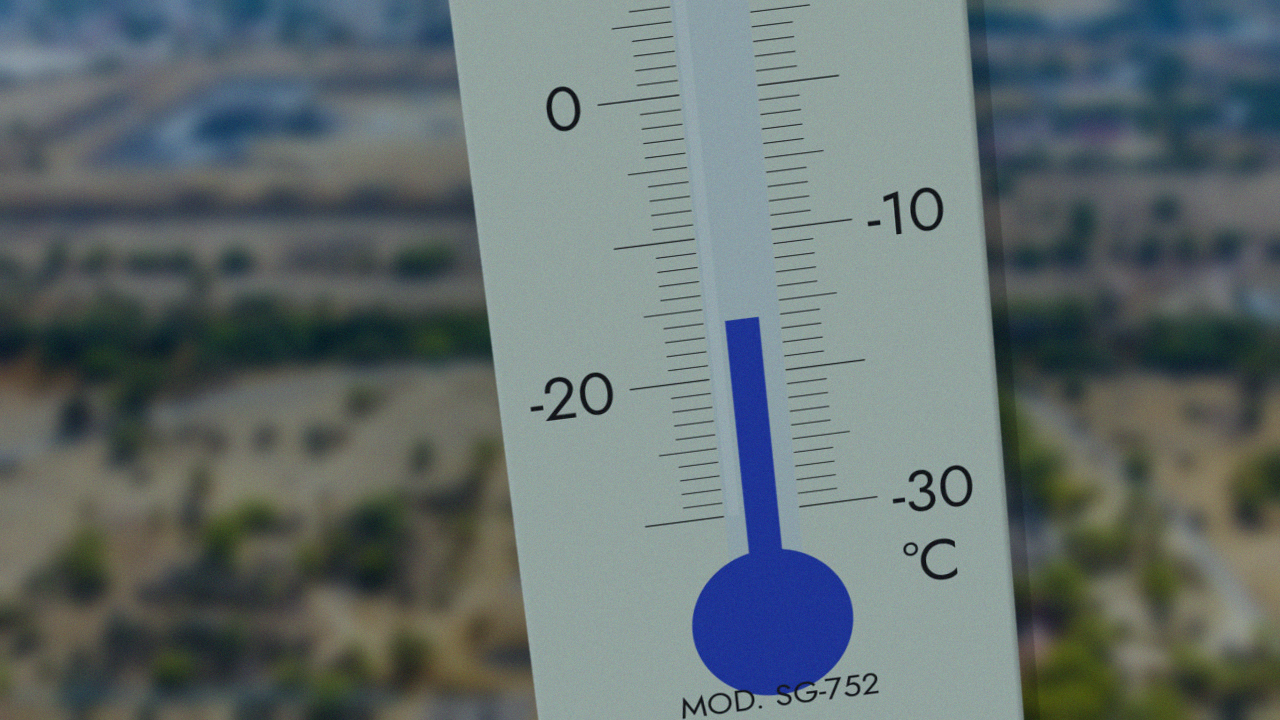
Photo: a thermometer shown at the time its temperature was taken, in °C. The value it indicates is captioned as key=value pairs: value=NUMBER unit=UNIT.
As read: value=-16 unit=°C
